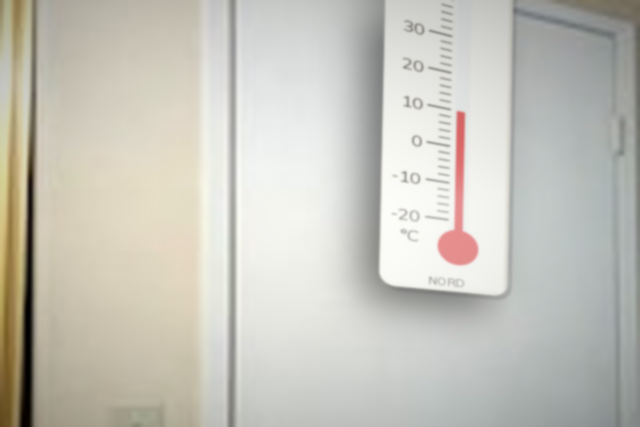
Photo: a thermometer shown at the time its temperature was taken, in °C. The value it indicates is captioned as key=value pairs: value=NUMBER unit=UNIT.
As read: value=10 unit=°C
